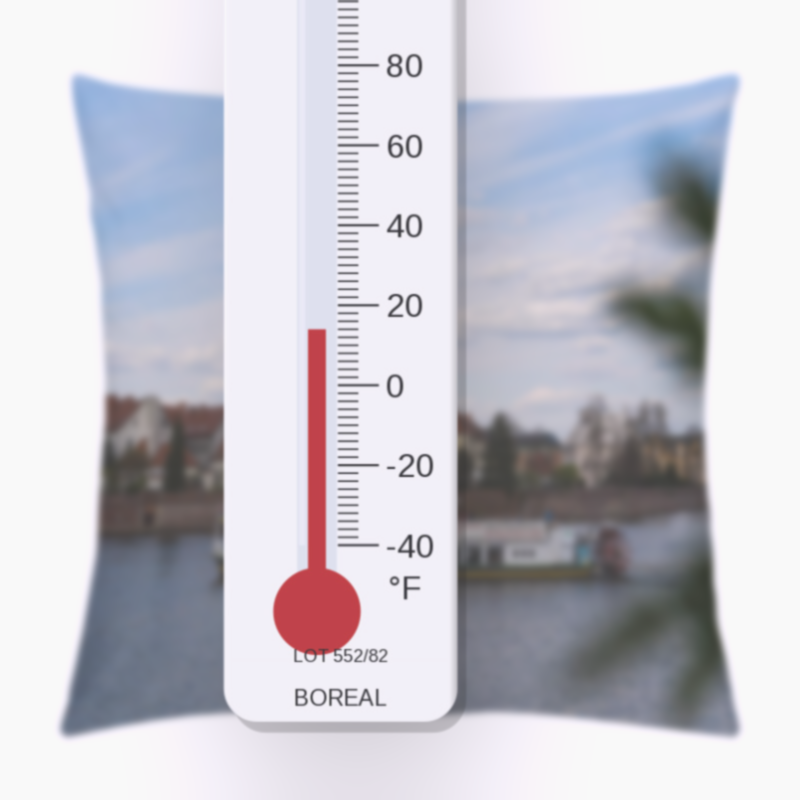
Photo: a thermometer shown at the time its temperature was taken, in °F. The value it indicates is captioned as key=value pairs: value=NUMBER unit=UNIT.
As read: value=14 unit=°F
